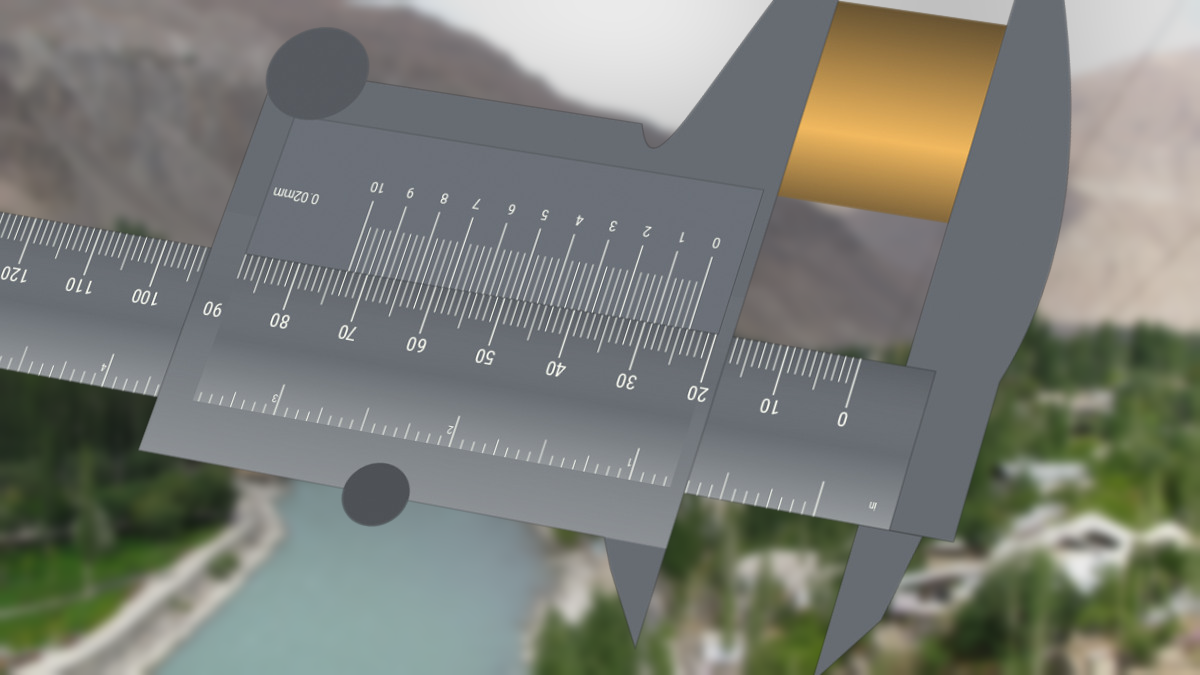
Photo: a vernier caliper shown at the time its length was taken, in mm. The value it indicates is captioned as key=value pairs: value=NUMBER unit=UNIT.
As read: value=23.8 unit=mm
